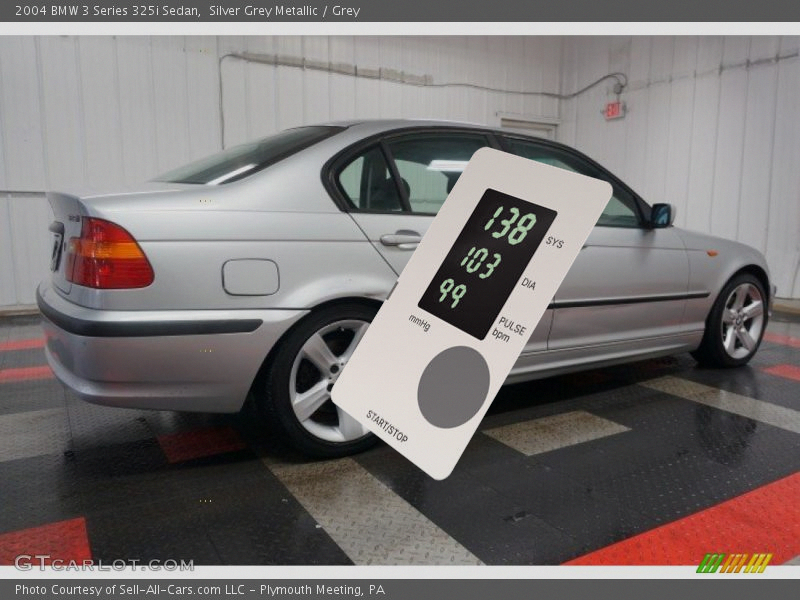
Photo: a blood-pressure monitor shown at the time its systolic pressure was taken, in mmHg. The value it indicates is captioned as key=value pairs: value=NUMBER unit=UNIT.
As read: value=138 unit=mmHg
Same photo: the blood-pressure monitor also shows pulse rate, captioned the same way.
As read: value=99 unit=bpm
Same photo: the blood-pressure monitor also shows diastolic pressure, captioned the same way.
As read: value=103 unit=mmHg
